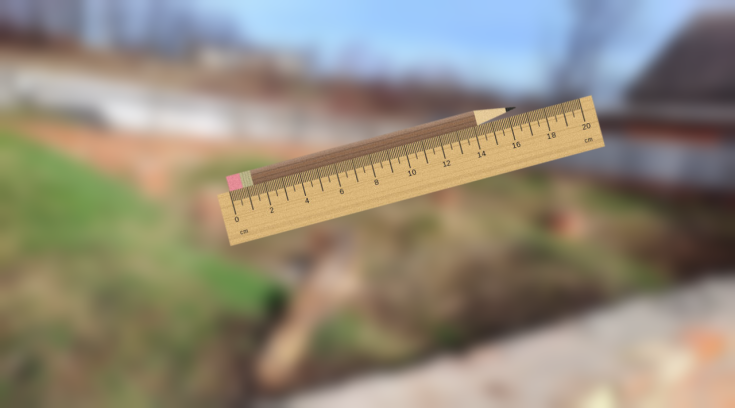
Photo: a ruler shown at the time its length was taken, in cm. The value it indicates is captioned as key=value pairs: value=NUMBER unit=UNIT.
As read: value=16.5 unit=cm
